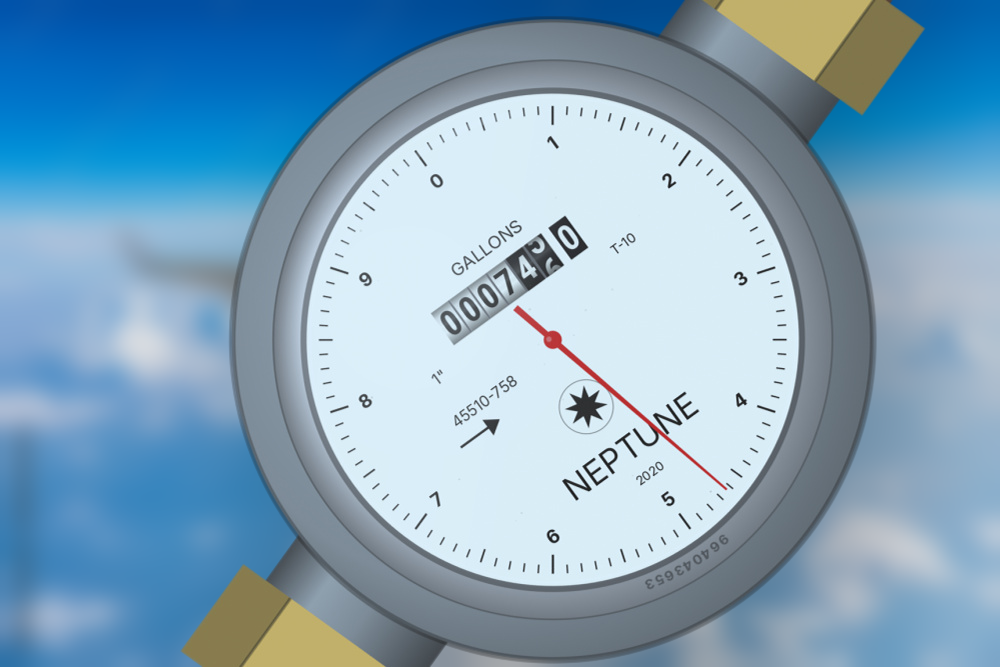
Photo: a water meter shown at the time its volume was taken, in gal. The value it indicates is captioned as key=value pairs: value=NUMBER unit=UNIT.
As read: value=7454.6 unit=gal
